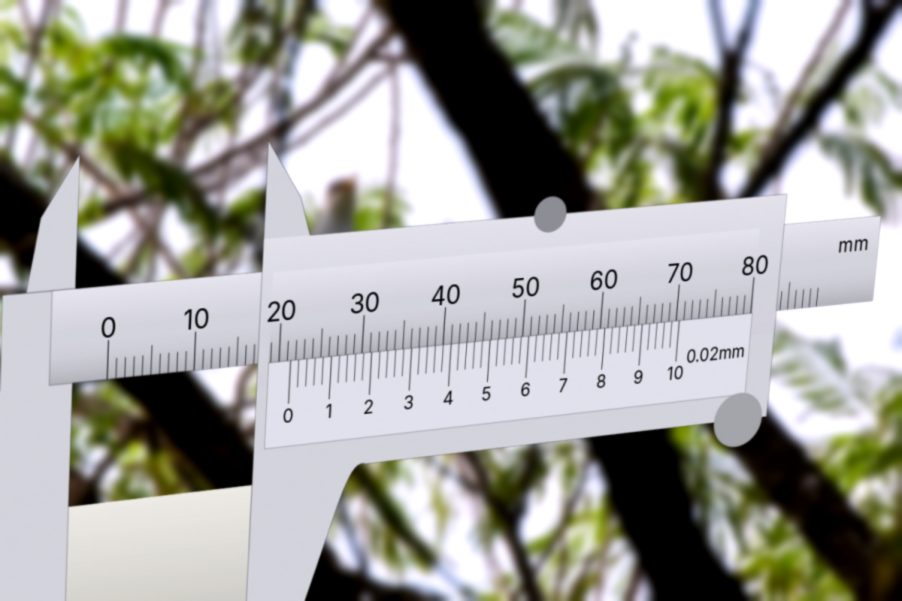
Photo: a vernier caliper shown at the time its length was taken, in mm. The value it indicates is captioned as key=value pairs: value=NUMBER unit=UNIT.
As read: value=21.4 unit=mm
